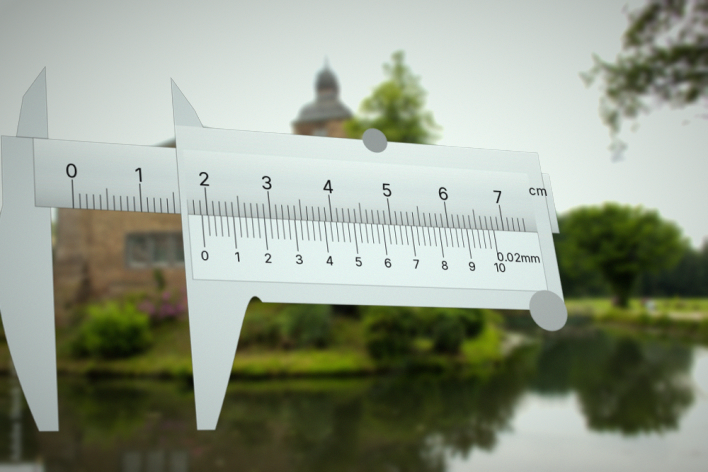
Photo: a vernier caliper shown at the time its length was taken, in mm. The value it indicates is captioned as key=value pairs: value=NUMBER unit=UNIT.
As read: value=19.2 unit=mm
